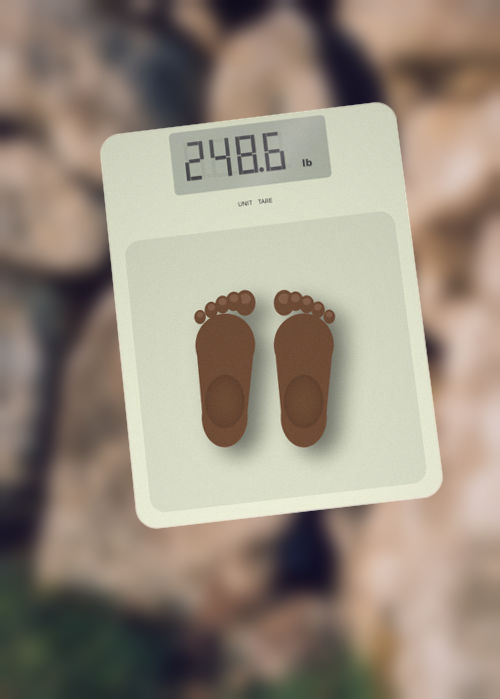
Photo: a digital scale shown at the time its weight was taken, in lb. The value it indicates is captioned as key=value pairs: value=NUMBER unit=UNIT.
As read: value=248.6 unit=lb
